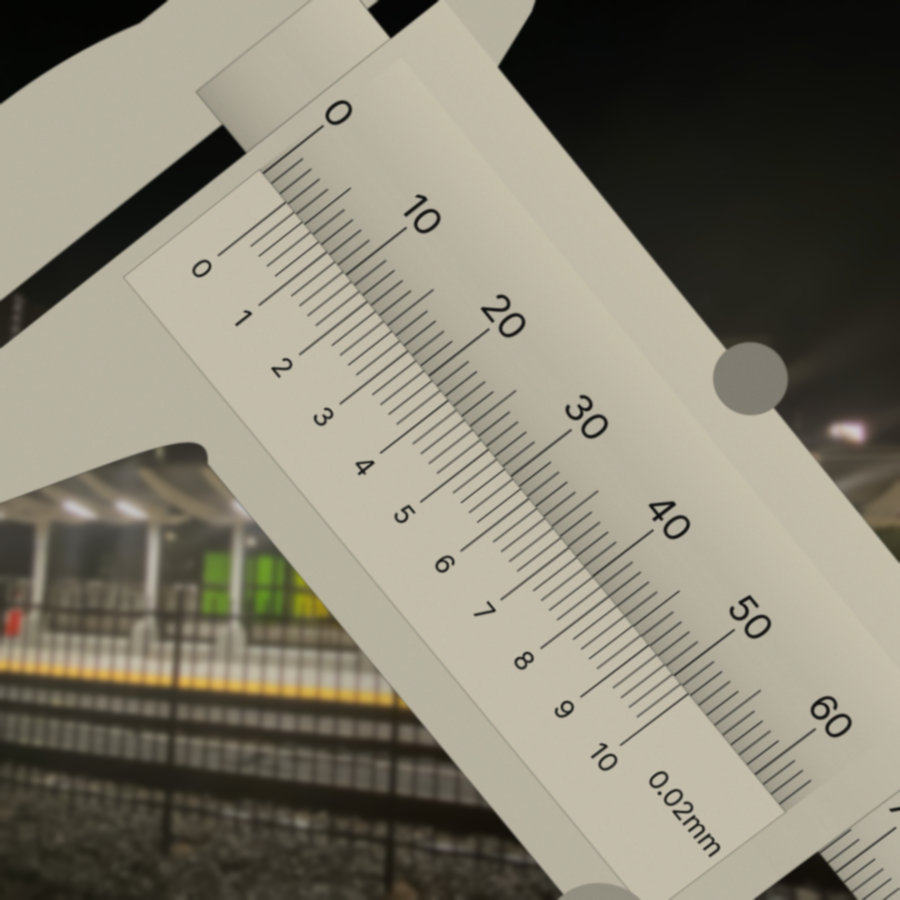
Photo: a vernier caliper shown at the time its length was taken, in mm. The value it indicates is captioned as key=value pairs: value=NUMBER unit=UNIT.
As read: value=2.8 unit=mm
